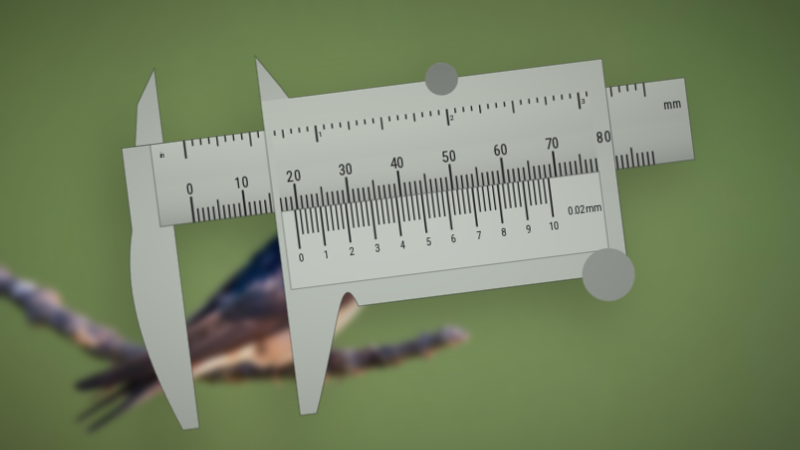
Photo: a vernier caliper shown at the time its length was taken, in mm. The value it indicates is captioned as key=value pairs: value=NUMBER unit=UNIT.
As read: value=19.5 unit=mm
